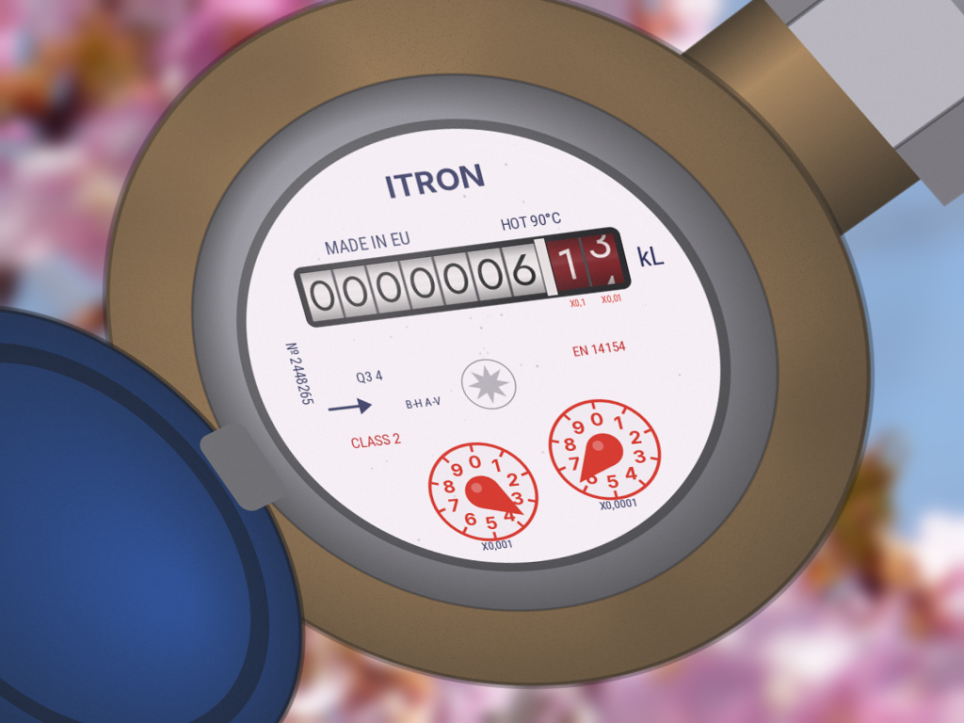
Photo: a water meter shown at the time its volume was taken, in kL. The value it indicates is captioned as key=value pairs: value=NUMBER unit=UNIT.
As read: value=6.1336 unit=kL
